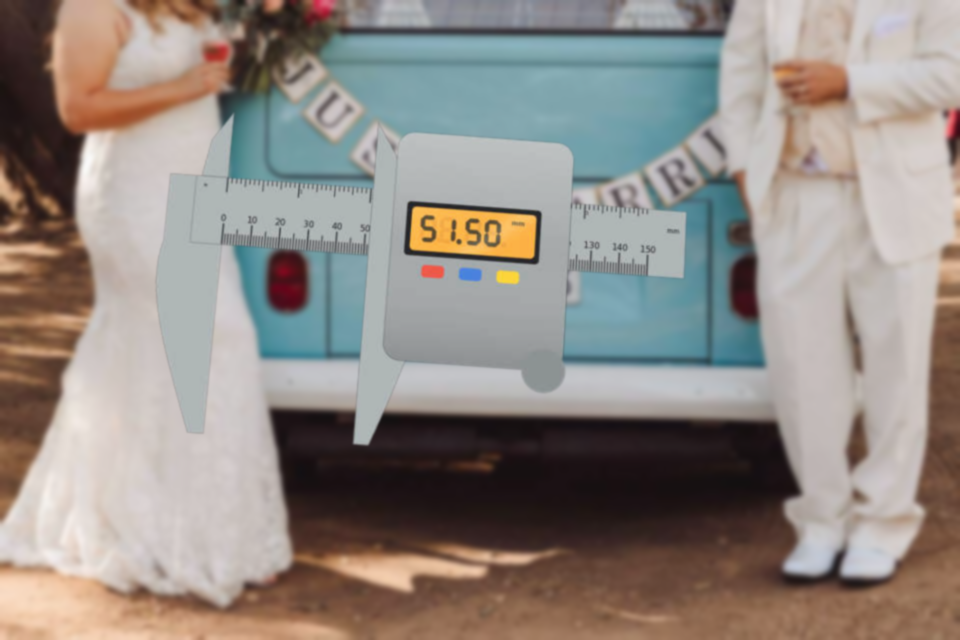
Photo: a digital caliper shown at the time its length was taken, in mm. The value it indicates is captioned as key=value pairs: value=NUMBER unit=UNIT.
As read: value=51.50 unit=mm
